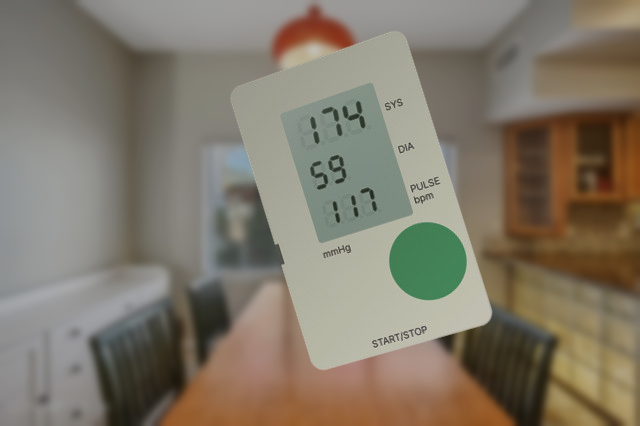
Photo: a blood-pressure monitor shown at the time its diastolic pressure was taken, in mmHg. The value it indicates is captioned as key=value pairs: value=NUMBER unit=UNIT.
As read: value=59 unit=mmHg
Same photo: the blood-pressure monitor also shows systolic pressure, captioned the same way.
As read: value=174 unit=mmHg
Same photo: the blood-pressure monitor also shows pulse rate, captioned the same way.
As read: value=117 unit=bpm
